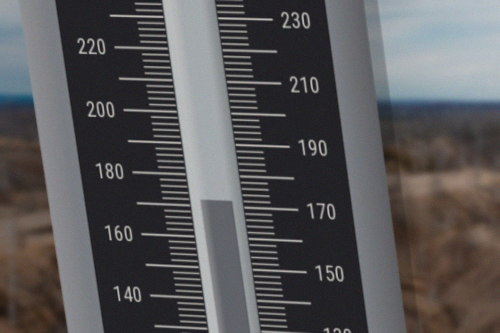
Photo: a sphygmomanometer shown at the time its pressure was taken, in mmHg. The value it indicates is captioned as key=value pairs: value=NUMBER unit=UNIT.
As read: value=172 unit=mmHg
